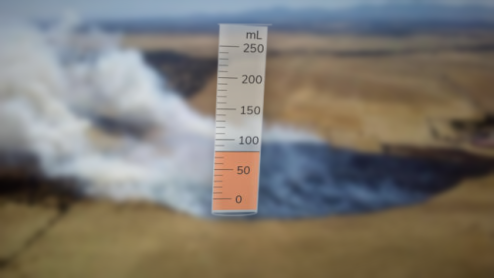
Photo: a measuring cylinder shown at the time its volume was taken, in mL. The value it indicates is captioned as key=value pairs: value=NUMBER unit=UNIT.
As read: value=80 unit=mL
